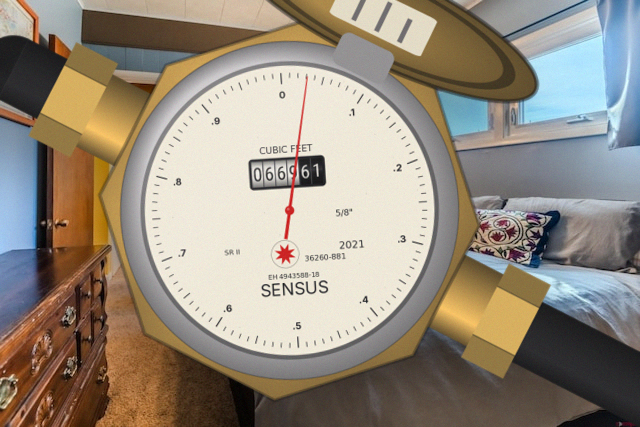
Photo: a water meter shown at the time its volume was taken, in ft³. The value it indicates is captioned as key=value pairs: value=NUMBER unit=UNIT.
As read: value=66961.03 unit=ft³
